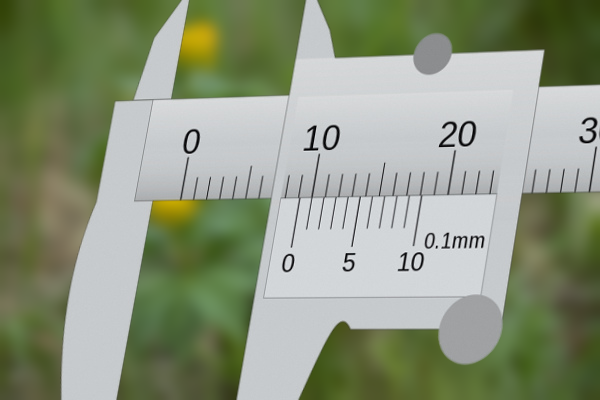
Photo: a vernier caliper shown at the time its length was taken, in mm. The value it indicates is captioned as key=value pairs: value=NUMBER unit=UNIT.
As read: value=9.1 unit=mm
